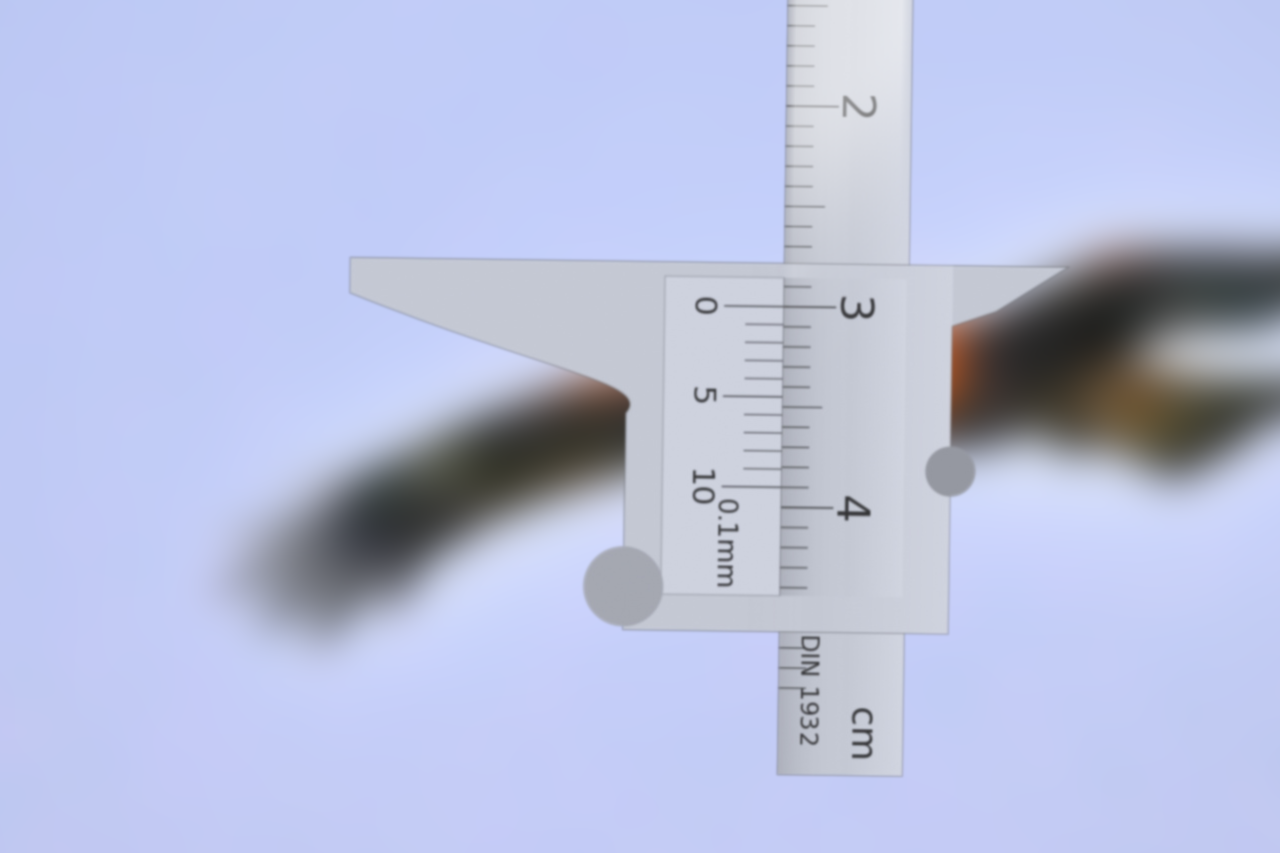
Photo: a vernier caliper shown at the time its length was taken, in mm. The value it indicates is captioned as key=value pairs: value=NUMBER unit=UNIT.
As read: value=30.0 unit=mm
